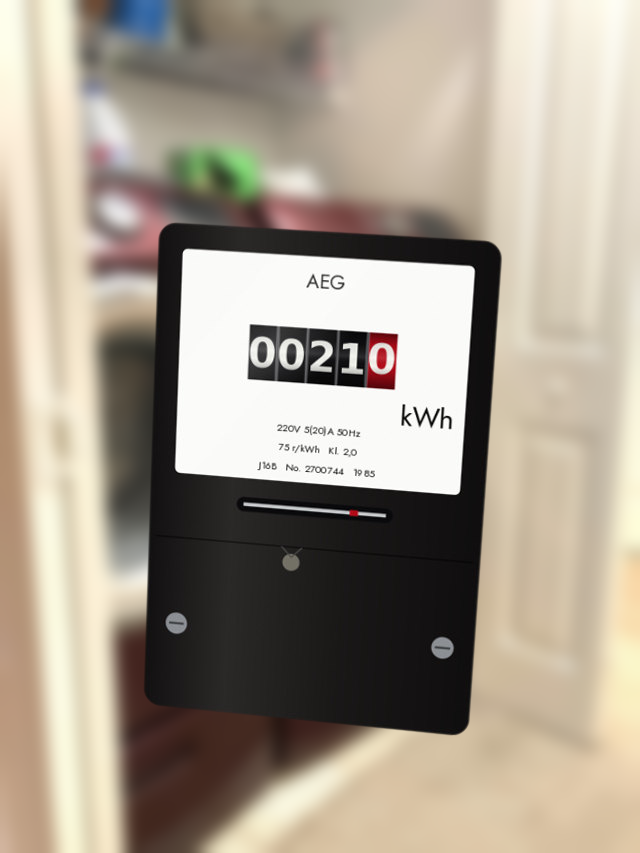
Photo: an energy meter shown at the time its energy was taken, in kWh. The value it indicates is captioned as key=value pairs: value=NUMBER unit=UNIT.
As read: value=21.0 unit=kWh
